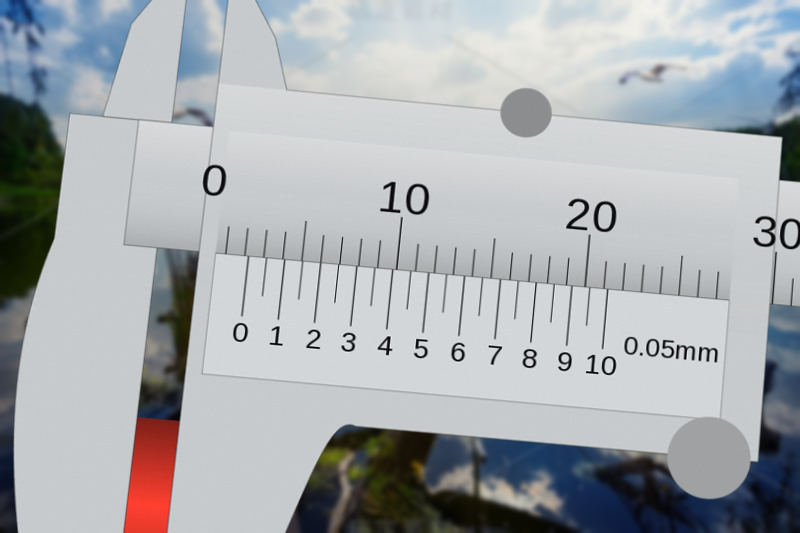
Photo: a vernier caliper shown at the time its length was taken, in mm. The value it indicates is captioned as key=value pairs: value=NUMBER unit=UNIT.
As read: value=2.2 unit=mm
